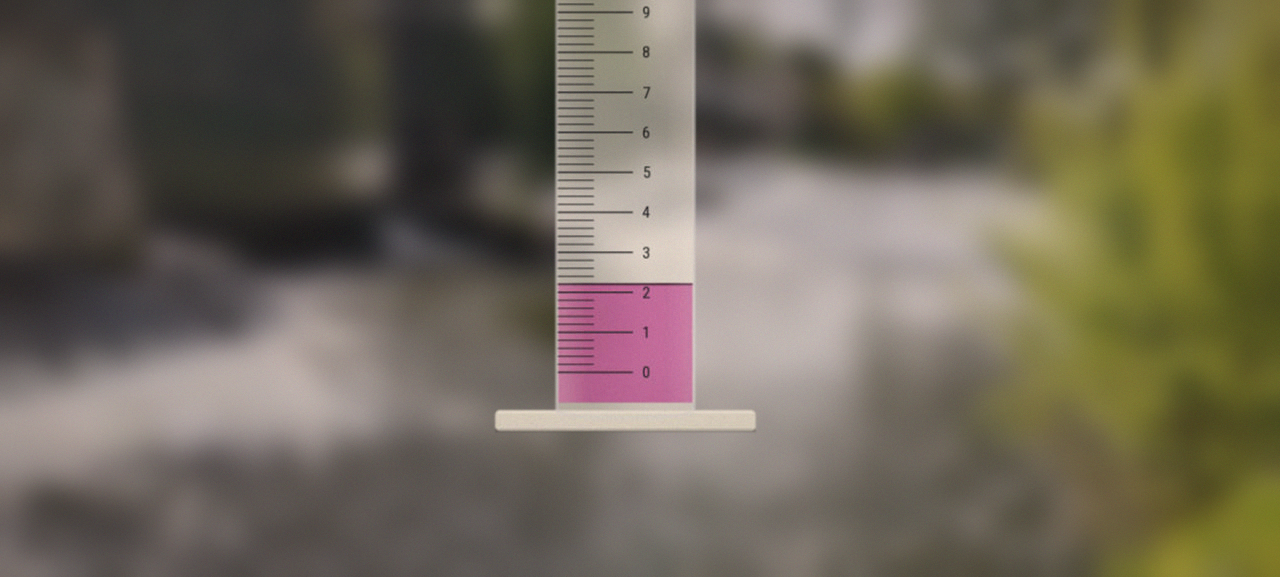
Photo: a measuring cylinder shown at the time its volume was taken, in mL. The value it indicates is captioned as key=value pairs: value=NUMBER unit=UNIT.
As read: value=2.2 unit=mL
